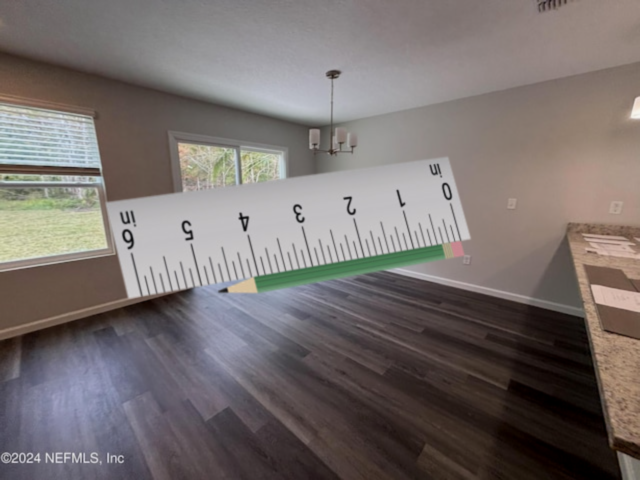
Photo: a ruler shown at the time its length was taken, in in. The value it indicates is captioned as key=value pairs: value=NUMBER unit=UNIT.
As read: value=4.75 unit=in
